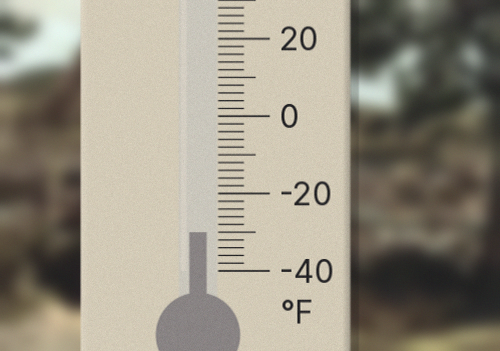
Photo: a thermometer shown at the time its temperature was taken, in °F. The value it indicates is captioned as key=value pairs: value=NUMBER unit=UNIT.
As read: value=-30 unit=°F
